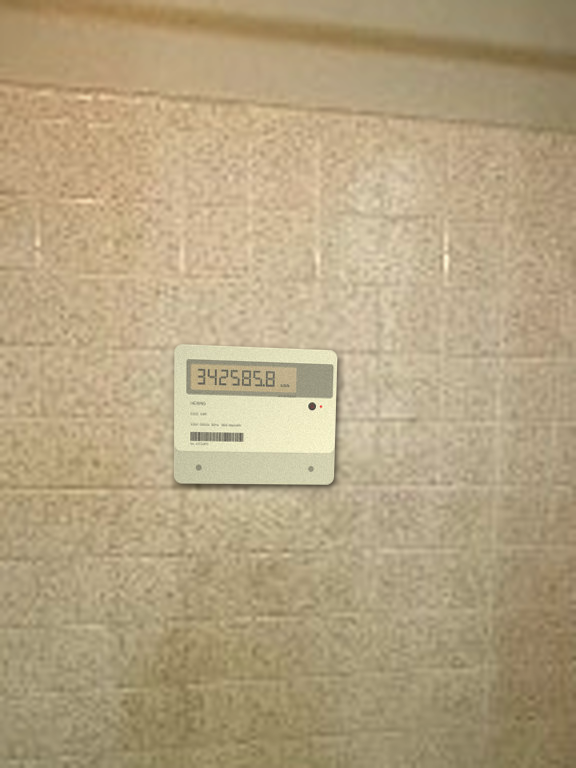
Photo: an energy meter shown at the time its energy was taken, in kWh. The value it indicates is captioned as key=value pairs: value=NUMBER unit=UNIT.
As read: value=342585.8 unit=kWh
